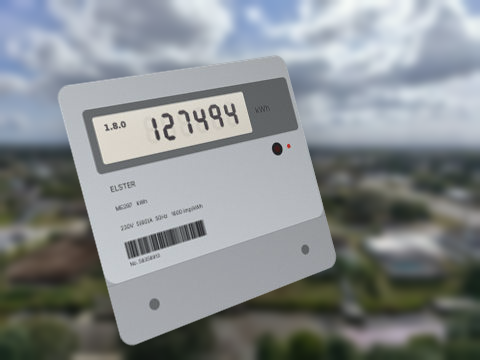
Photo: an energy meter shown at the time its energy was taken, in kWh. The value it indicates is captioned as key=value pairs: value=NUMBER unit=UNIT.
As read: value=127494 unit=kWh
